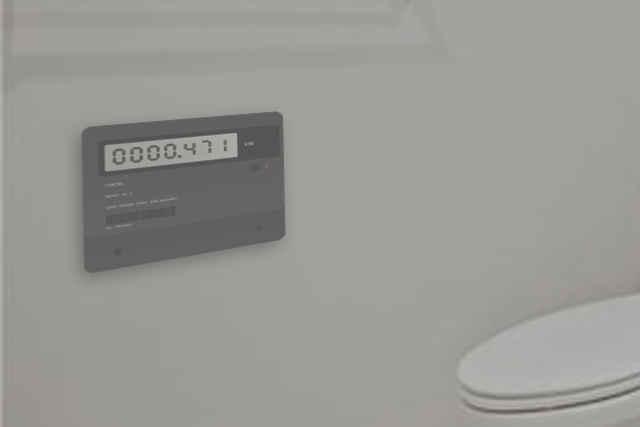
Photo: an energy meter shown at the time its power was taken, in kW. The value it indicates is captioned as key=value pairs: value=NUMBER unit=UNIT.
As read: value=0.471 unit=kW
